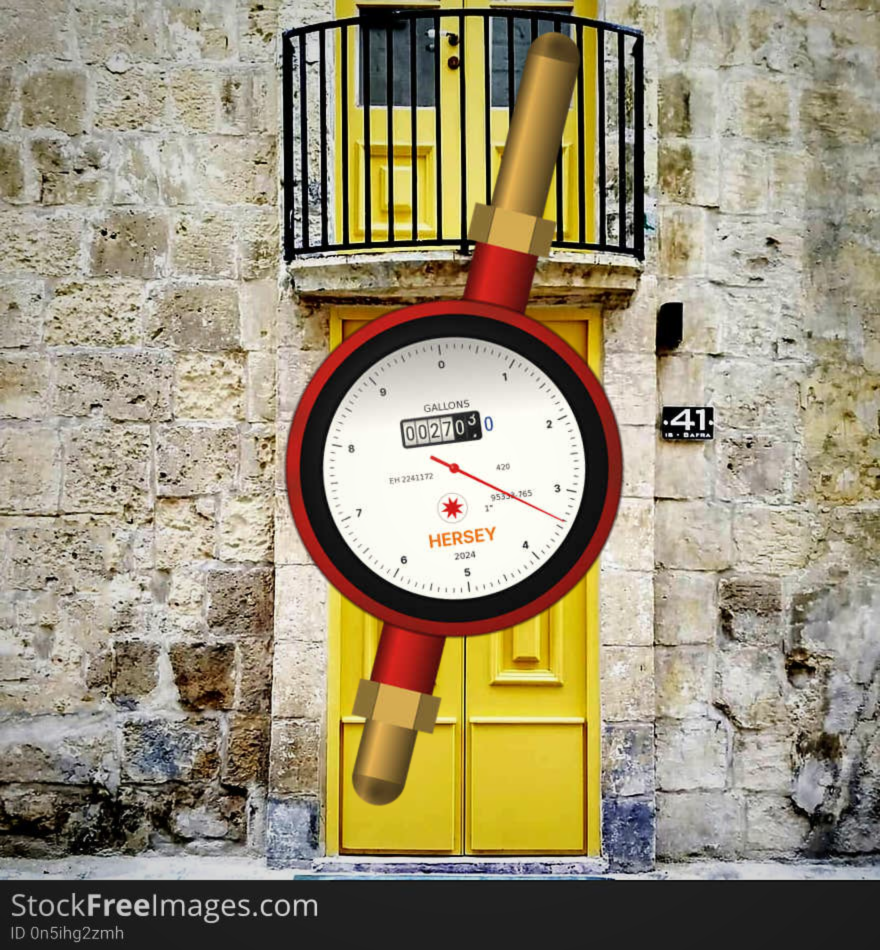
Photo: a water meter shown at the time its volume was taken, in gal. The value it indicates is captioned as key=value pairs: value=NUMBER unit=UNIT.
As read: value=27033.4 unit=gal
